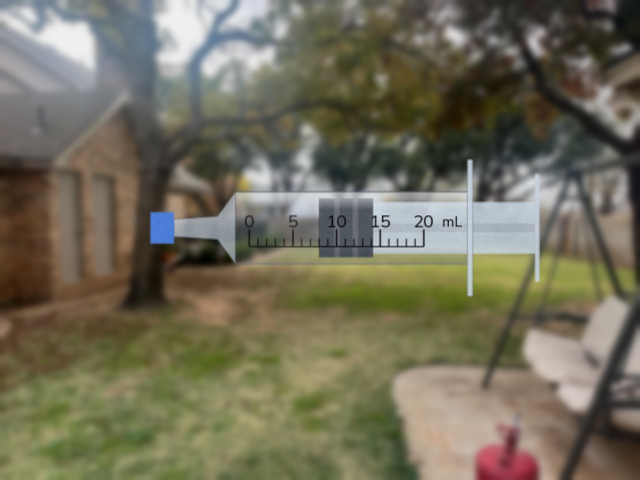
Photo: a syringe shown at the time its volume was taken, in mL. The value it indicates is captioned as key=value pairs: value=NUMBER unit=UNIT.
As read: value=8 unit=mL
